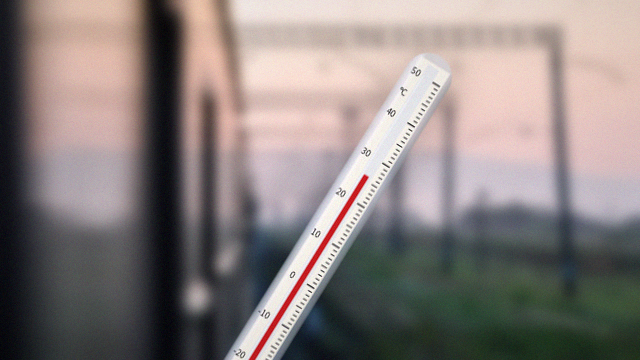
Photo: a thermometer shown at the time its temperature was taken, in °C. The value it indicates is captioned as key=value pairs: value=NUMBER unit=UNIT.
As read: value=26 unit=°C
